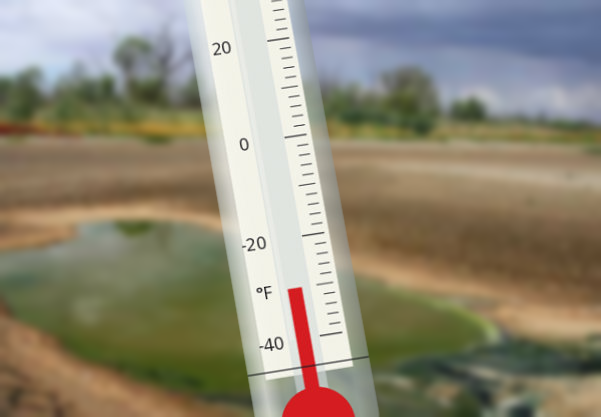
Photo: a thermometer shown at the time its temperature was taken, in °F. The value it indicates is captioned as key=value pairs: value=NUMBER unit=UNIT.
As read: value=-30 unit=°F
